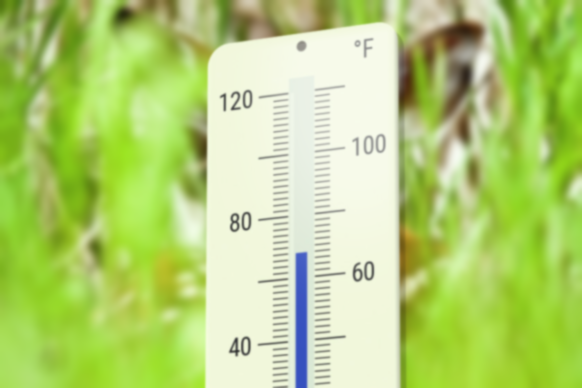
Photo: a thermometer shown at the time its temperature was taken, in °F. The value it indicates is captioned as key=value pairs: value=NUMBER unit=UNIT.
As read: value=68 unit=°F
